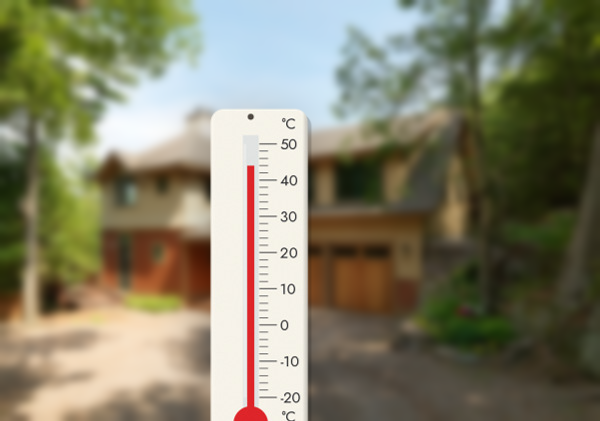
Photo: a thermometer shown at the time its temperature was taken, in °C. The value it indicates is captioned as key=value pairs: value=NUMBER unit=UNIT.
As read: value=44 unit=°C
